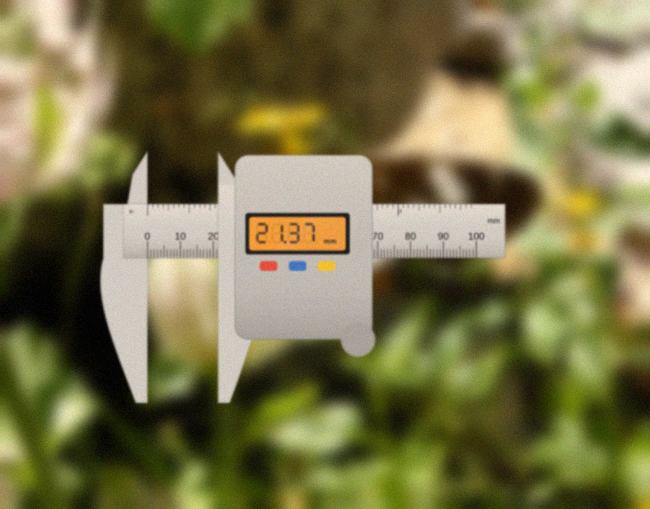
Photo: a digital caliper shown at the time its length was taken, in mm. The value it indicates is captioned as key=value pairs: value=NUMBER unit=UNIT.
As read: value=21.37 unit=mm
